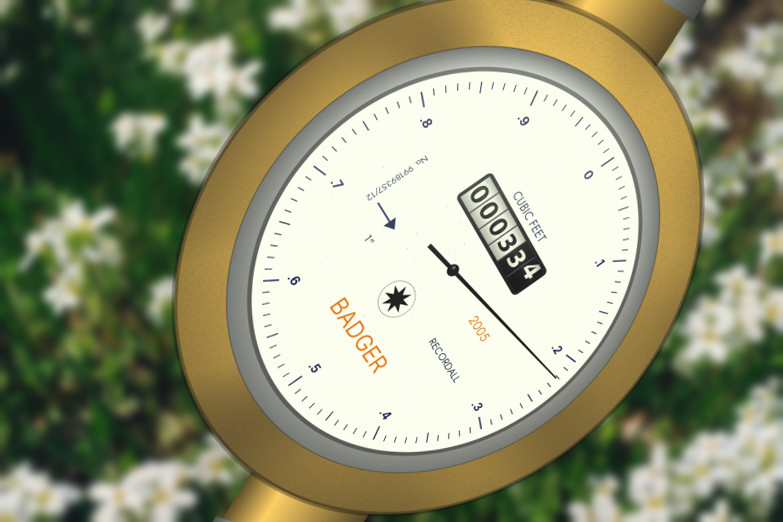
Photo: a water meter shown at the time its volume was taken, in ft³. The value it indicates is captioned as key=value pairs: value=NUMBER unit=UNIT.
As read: value=334.22 unit=ft³
